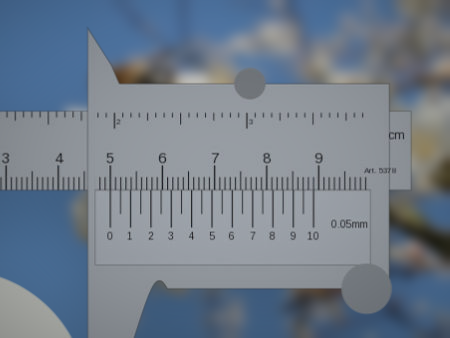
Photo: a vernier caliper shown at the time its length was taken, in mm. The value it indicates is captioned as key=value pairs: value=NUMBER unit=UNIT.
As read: value=50.0 unit=mm
